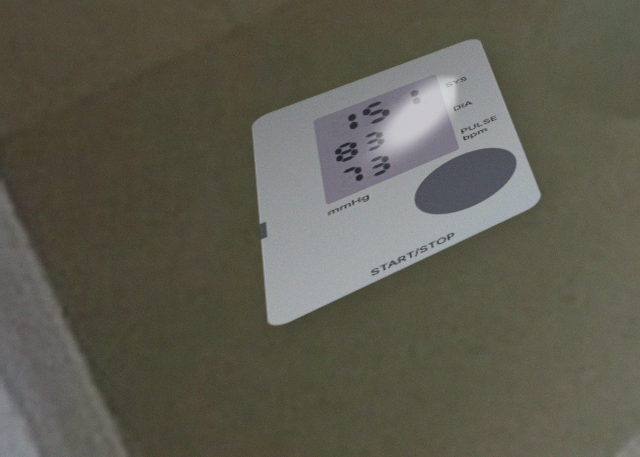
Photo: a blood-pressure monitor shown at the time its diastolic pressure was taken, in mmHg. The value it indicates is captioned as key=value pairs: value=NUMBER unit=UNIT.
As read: value=83 unit=mmHg
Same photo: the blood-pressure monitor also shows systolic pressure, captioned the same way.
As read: value=151 unit=mmHg
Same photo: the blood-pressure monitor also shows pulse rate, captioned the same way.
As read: value=73 unit=bpm
